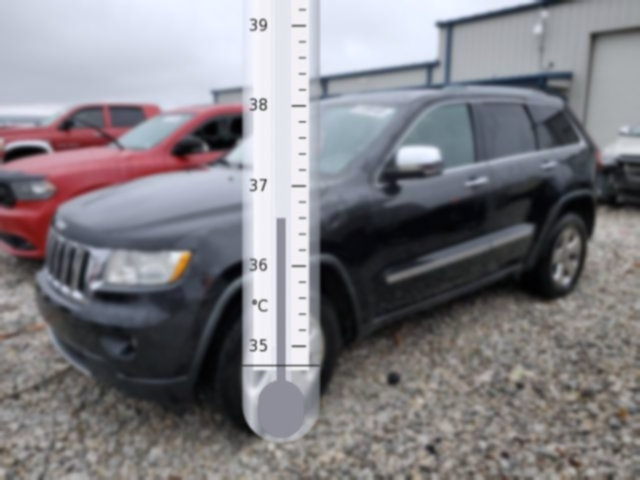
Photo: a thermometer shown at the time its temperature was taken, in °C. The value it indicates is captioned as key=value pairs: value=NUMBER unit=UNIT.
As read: value=36.6 unit=°C
